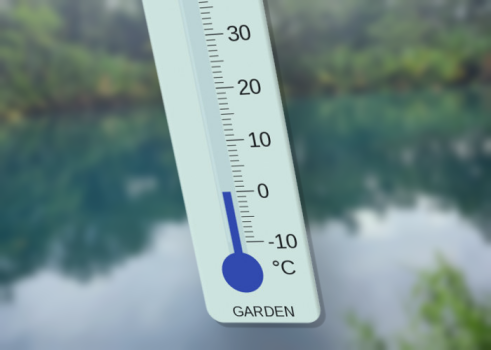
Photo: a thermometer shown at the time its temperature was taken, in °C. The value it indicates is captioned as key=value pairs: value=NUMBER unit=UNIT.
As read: value=0 unit=°C
